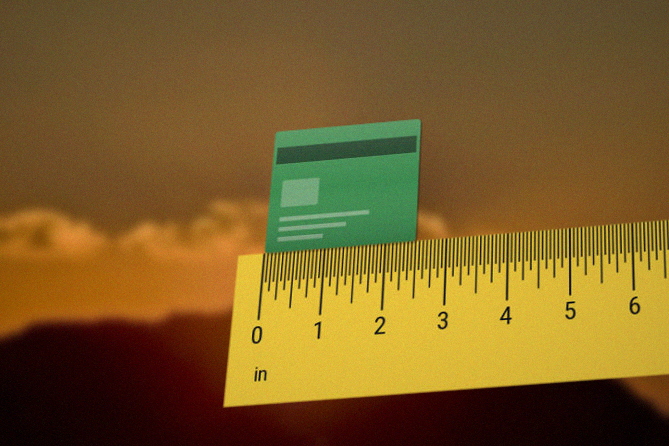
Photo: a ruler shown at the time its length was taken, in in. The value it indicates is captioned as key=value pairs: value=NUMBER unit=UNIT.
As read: value=2.5 unit=in
